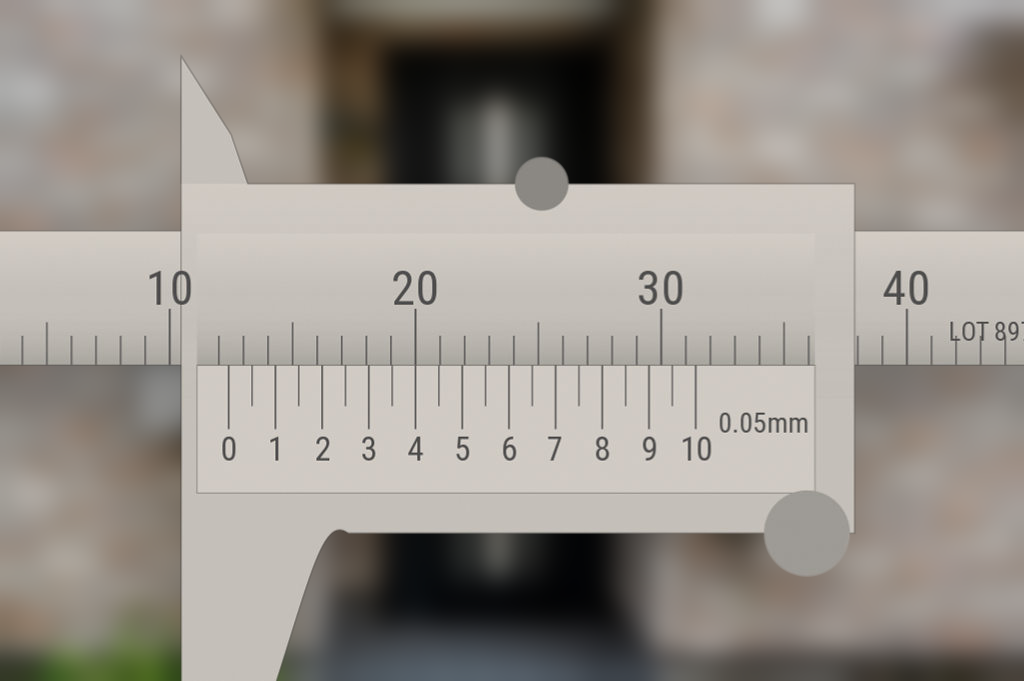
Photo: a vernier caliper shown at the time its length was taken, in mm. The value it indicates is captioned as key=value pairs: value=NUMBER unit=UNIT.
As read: value=12.40 unit=mm
